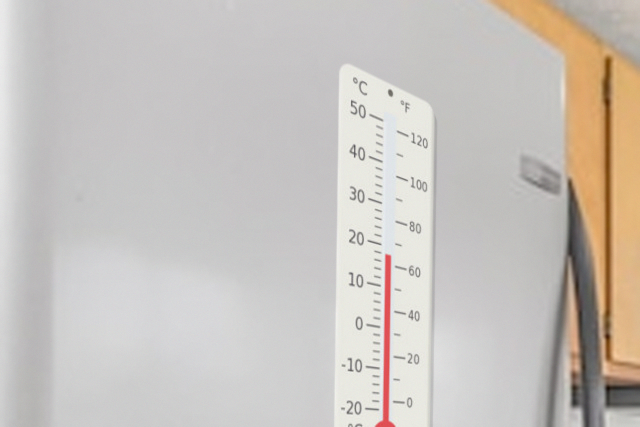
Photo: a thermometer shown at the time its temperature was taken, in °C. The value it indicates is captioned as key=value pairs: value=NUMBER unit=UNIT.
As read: value=18 unit=°C
